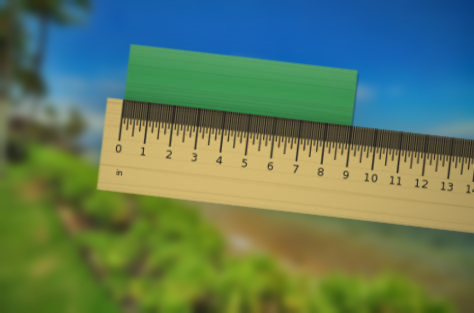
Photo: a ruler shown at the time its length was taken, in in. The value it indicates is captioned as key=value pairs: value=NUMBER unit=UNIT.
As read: value=9 unit=in
